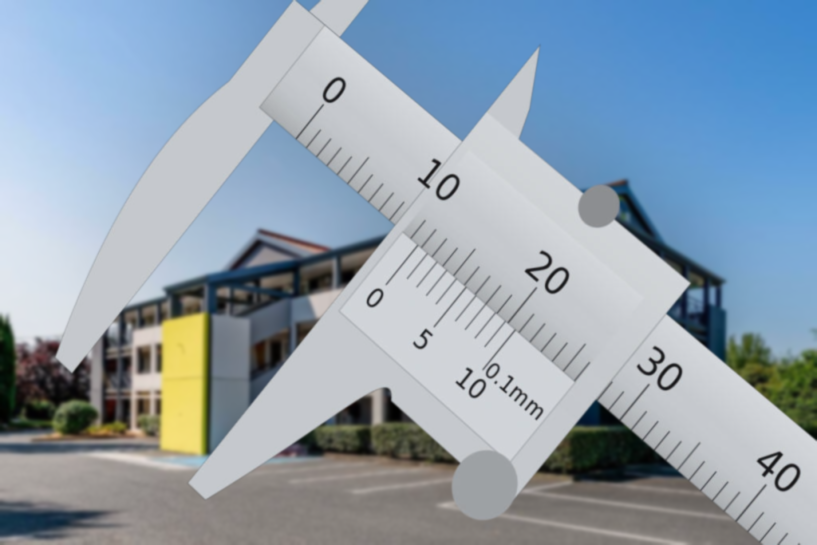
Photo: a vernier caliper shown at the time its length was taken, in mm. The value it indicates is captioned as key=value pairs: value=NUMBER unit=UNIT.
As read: value=11.7 unit=mm
